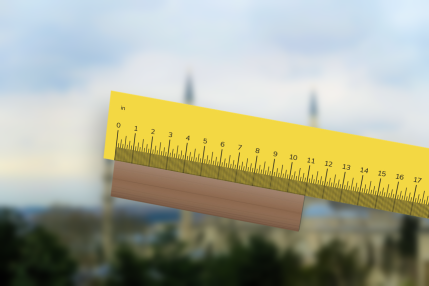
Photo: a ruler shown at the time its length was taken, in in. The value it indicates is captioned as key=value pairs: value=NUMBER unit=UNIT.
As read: value=11 unit=in
